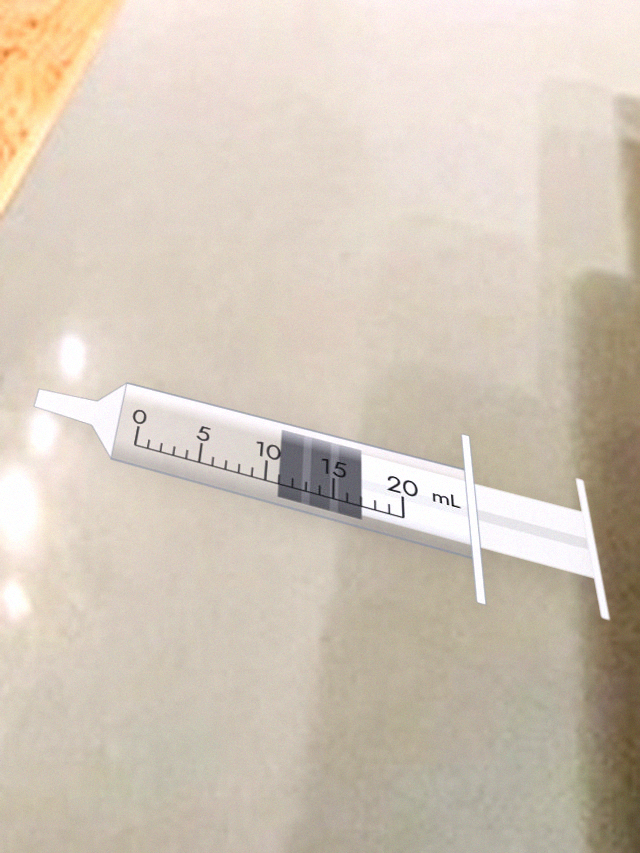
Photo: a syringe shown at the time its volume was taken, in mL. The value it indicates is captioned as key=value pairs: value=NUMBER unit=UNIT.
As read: value=11 unit=mL
